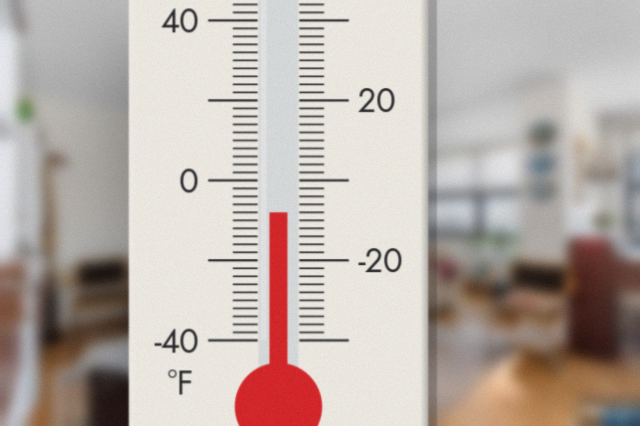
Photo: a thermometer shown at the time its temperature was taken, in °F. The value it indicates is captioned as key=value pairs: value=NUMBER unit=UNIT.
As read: value=-8 unit=°F
